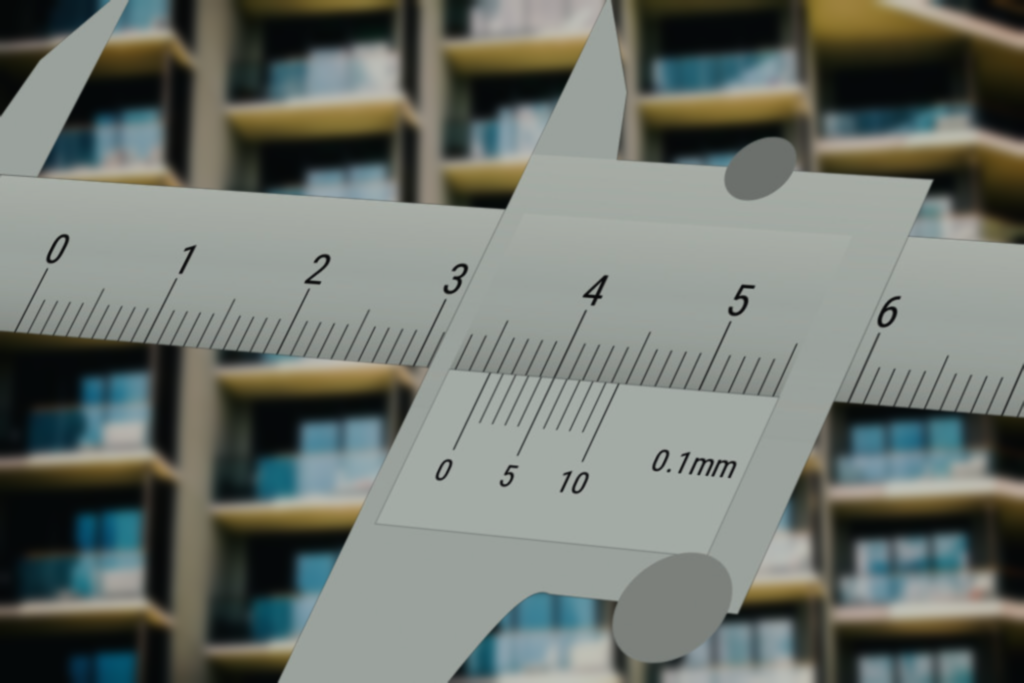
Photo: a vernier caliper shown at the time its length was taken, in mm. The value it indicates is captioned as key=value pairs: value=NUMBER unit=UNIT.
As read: value=35.5 unit=mm
